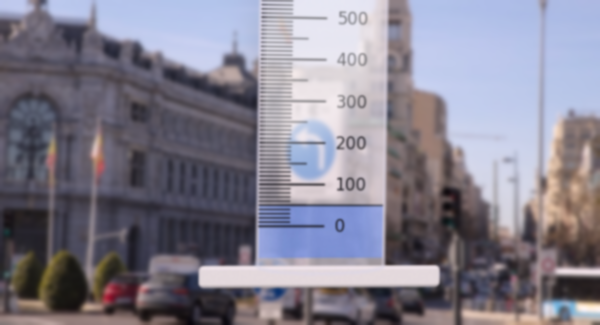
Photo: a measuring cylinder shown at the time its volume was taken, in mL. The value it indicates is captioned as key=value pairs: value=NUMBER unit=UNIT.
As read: value=50 unit=mL
